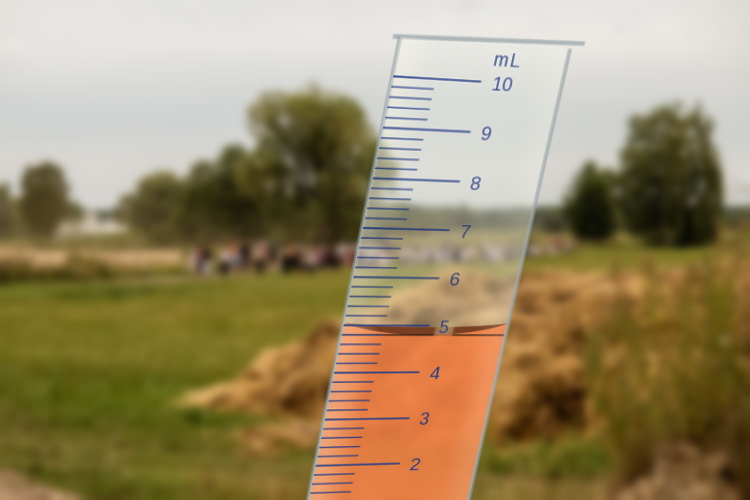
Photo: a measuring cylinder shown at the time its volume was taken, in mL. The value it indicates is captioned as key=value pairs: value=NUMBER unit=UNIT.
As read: value=4.8 unit=mL
